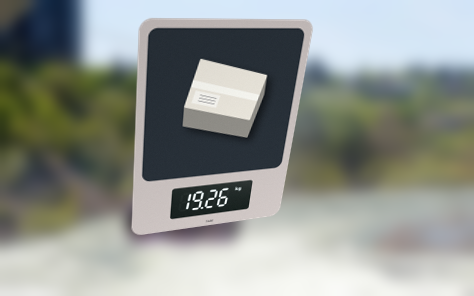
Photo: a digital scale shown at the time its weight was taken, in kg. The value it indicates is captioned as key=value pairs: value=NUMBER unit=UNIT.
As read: value=19.26 unit=kg
